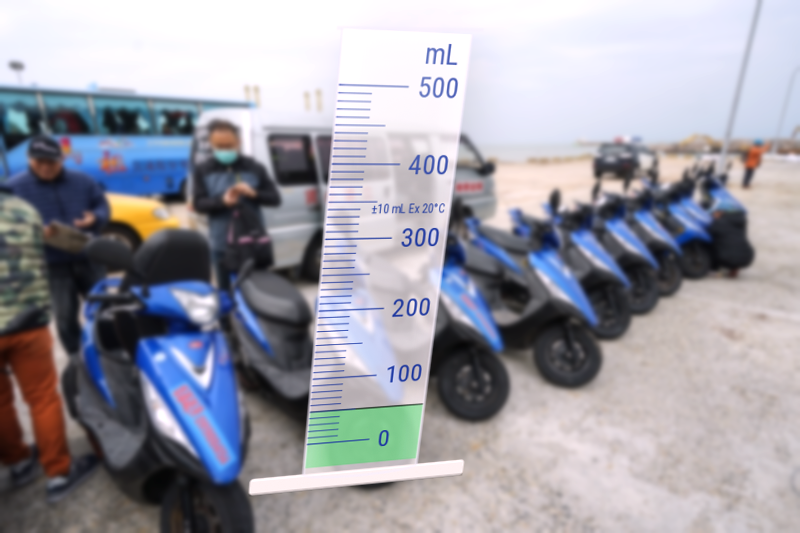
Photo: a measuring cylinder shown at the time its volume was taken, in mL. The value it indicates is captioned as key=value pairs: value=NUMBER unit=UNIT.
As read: value=50 unit=mL
